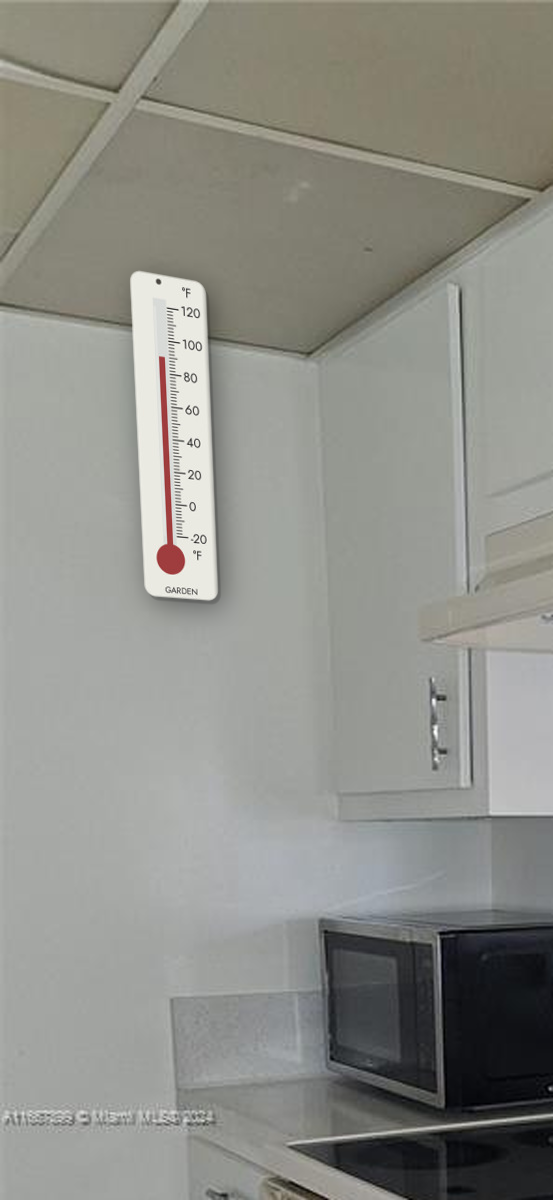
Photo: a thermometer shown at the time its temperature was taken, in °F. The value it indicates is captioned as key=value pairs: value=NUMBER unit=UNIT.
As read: value=90 unit=°F
